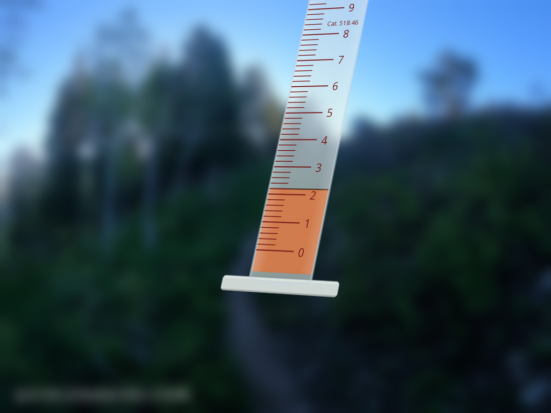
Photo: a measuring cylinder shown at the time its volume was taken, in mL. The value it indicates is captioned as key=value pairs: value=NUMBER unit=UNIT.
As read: value=2.2 unit=mL
